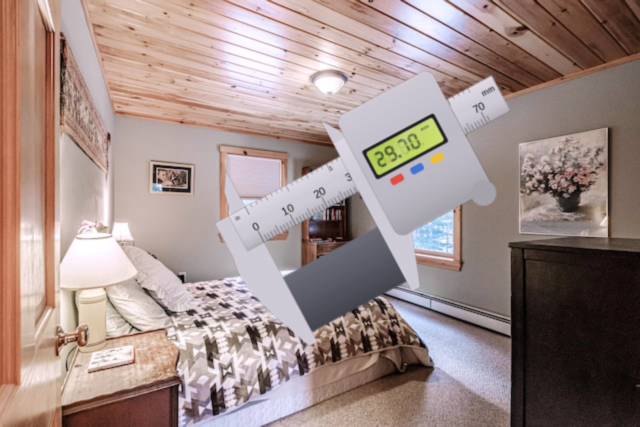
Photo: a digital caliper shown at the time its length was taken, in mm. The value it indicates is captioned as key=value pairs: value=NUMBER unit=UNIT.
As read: value=29.70 unit=mm
